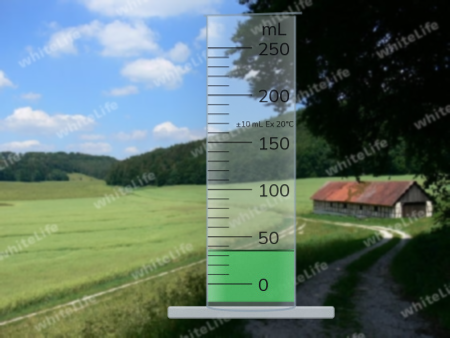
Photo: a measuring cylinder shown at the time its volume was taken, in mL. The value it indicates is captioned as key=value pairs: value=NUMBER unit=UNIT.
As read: value=35 unit=mL
